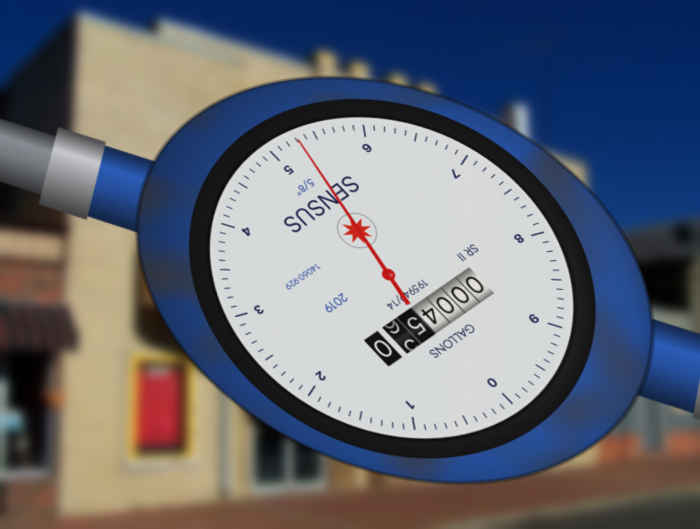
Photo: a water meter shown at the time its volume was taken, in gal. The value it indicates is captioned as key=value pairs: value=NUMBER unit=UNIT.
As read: value=4555.3 unit=gal
